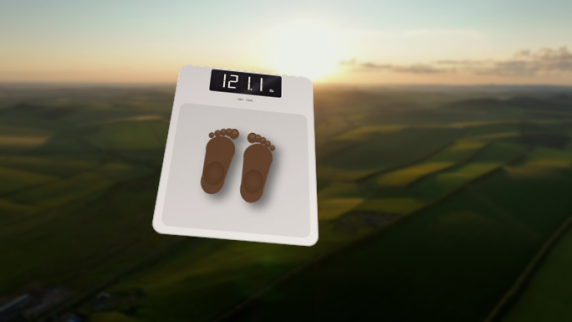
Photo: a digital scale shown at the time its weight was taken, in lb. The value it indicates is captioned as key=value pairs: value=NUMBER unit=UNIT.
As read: value=121.1 unit=lb
